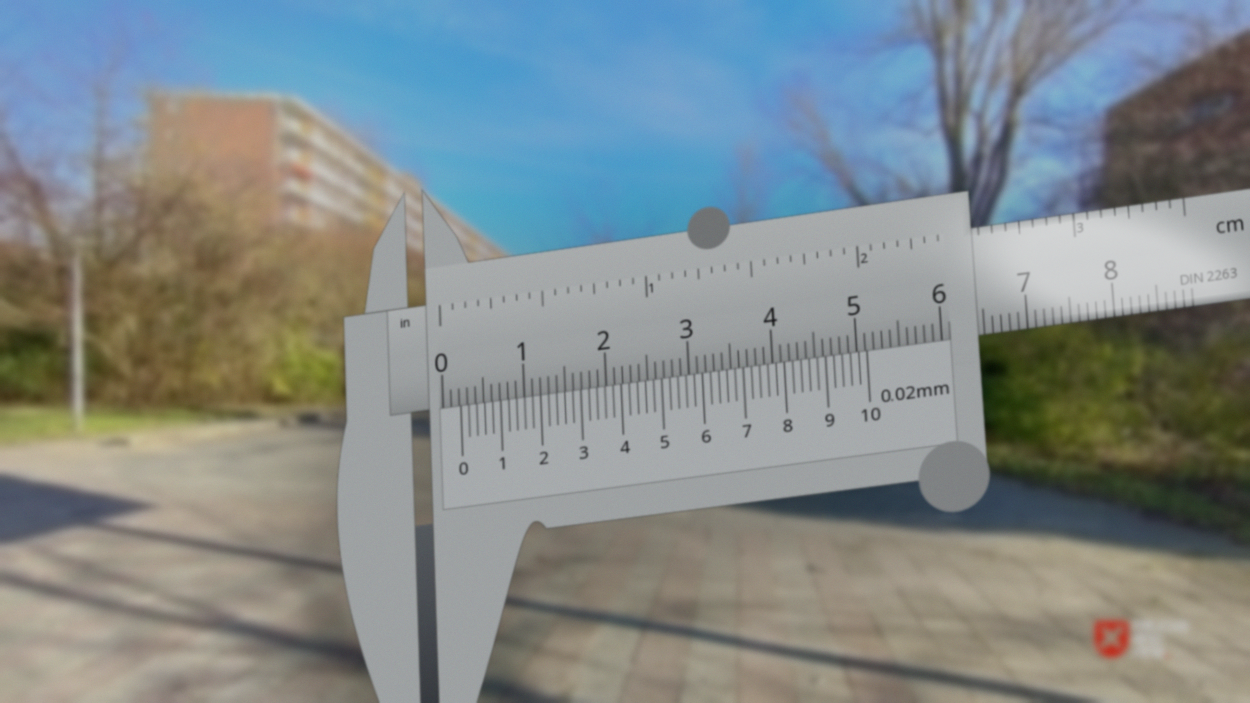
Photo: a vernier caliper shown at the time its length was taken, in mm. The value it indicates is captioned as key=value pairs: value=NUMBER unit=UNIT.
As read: value=2.2 unit=mm
